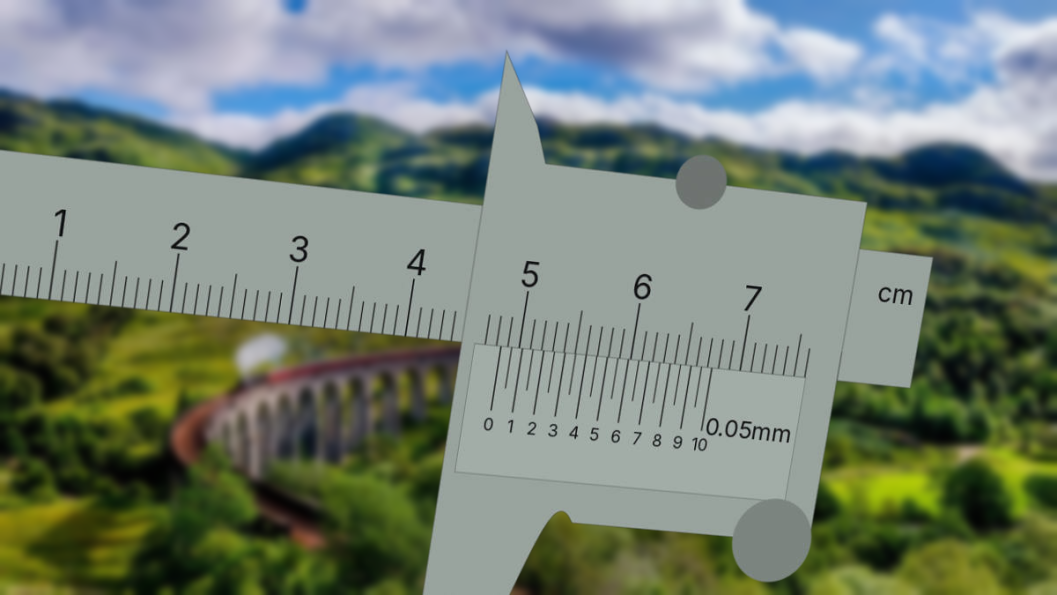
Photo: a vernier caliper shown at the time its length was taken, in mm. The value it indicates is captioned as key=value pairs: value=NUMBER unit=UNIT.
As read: value=48.4 unit=mm
